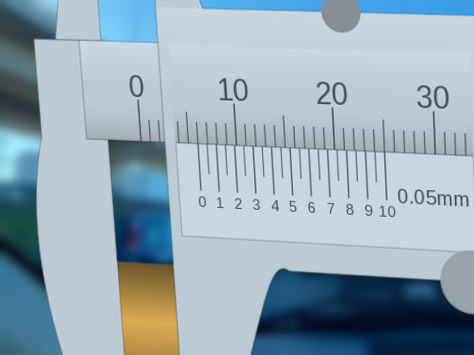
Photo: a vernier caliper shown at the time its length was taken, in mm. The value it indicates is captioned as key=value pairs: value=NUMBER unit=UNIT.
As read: value=6.0 unit=mm
